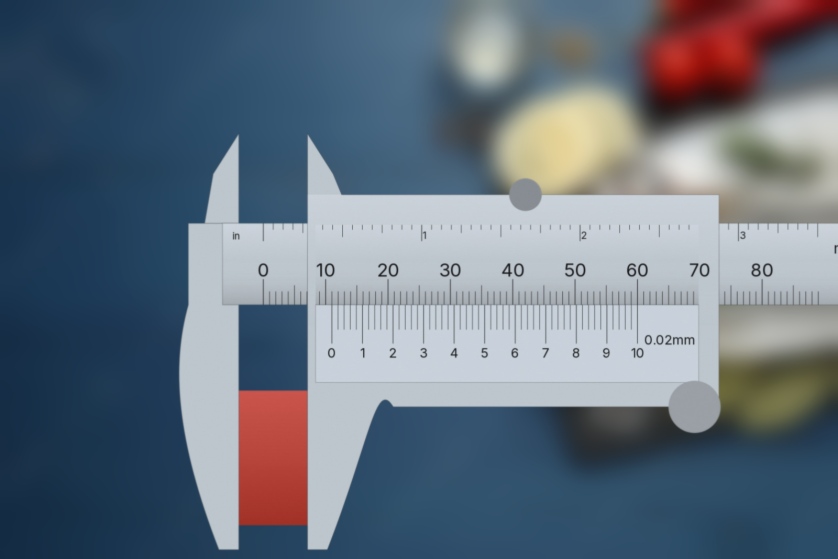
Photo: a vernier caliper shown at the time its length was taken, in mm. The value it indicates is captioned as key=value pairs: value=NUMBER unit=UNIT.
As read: value=11.0 unit=mm
